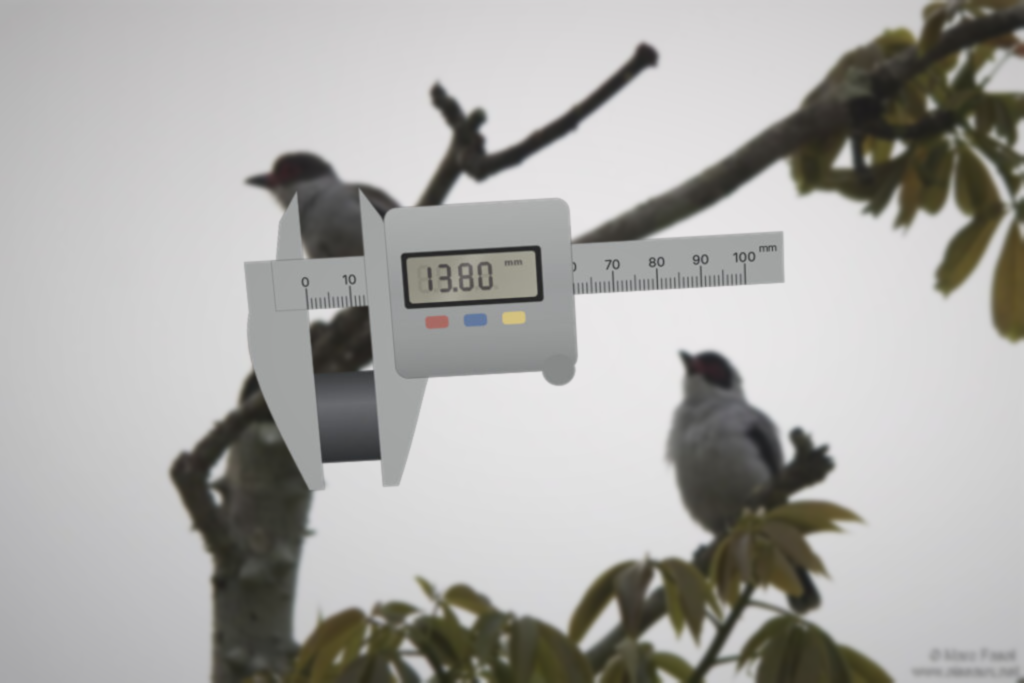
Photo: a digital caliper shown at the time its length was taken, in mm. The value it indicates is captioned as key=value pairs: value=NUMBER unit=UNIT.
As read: value=13.80 unit=mm
